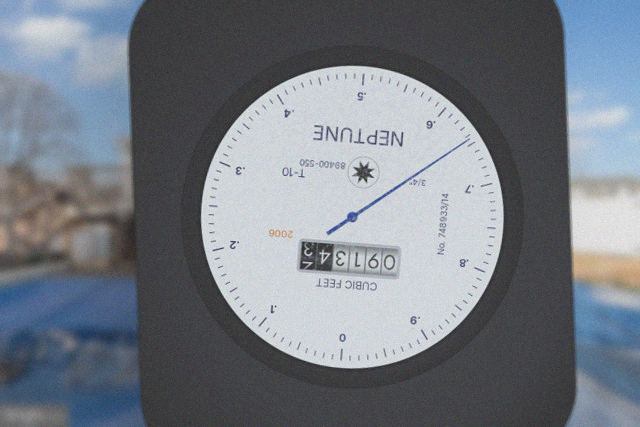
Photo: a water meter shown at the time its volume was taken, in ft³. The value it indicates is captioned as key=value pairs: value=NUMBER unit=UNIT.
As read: value=91342.64 unit=ft³
